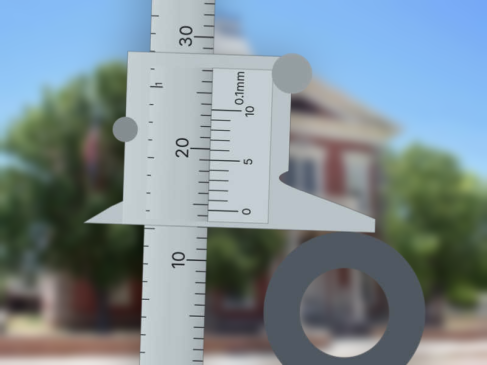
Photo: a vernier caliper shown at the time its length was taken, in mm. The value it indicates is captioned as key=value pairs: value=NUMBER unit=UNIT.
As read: value=14.5 unit=mm
